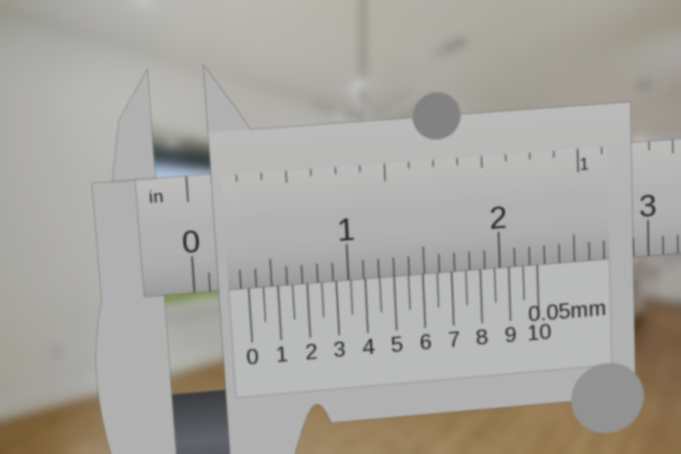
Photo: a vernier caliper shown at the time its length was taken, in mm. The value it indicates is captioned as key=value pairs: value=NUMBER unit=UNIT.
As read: value=3.5 unit=mm
